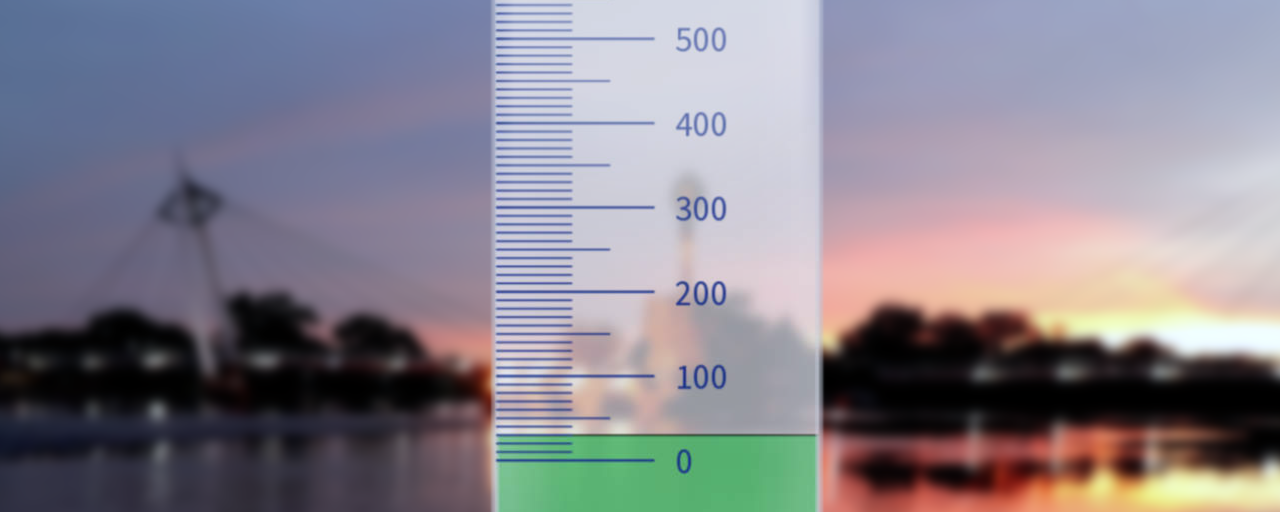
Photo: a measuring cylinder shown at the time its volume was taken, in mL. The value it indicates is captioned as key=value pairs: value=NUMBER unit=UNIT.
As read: value=30 unit=mL
